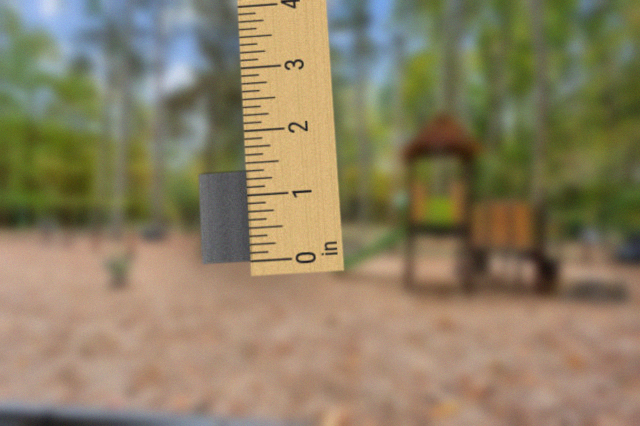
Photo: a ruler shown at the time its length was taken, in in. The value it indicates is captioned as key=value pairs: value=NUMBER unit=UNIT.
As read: value=1.375 unit=in
